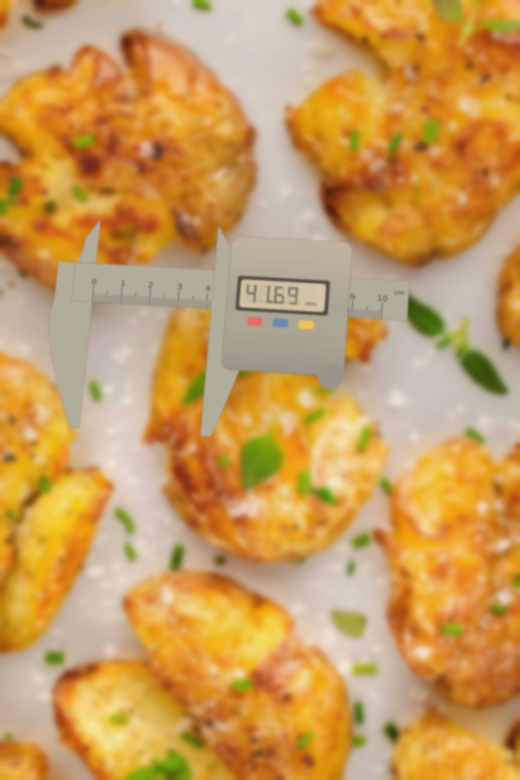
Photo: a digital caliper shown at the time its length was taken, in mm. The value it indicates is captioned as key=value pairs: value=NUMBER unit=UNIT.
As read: value=41.69 unit=mm
